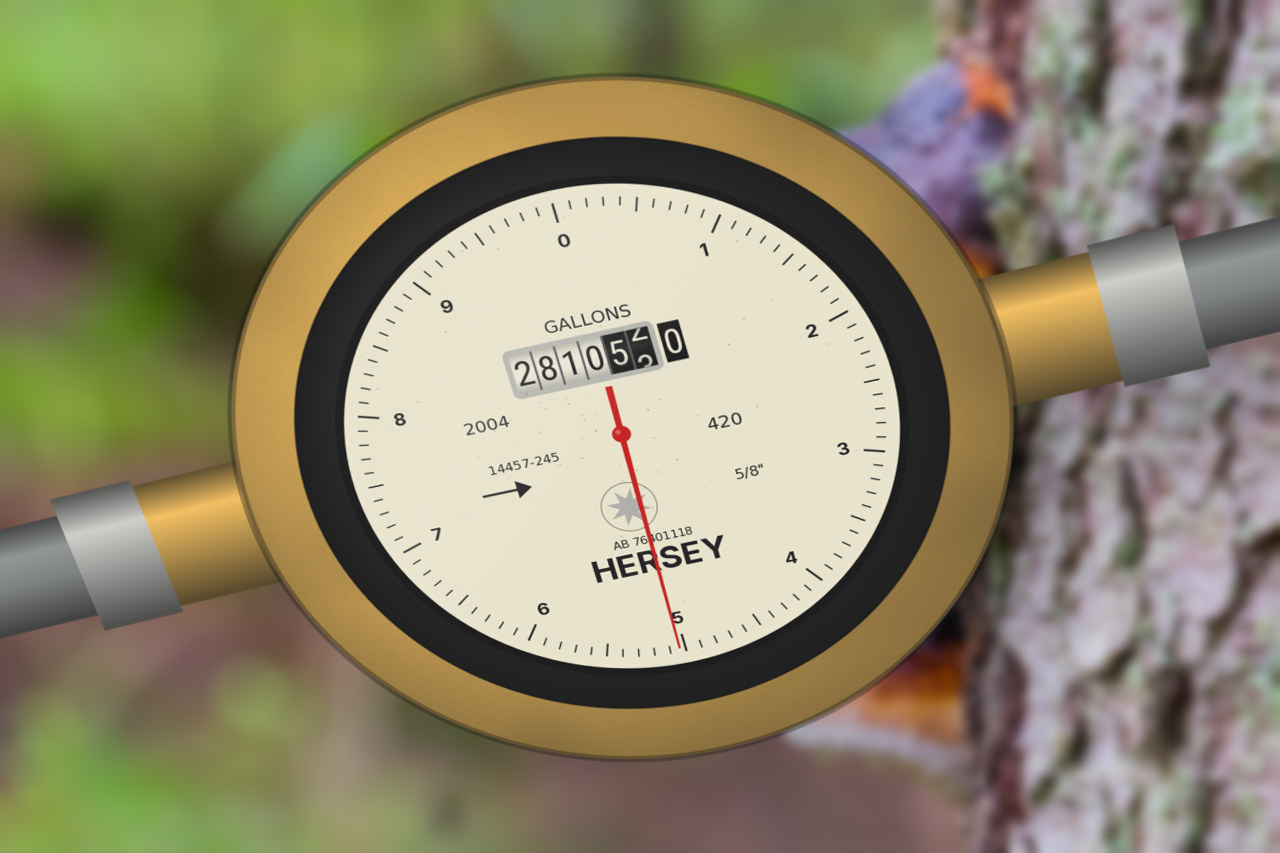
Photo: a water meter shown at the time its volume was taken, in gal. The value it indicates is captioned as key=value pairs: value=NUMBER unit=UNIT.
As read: value=2810525.0 unit=gal
